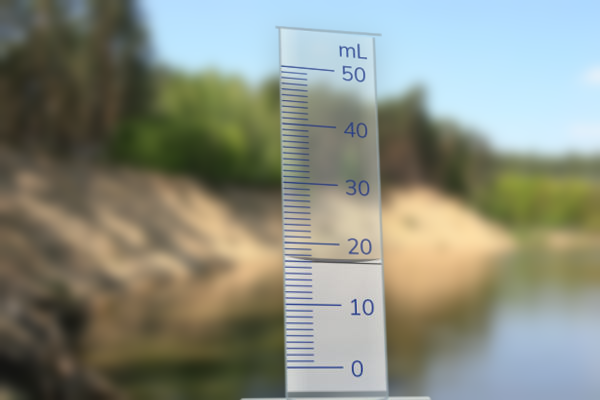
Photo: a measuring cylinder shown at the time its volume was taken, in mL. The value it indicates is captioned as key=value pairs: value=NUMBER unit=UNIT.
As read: value=17 unit=mL
